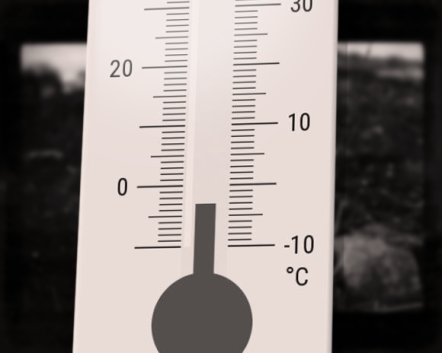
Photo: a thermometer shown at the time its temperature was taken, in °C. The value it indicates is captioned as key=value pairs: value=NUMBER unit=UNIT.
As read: value=-3 unit=°C
